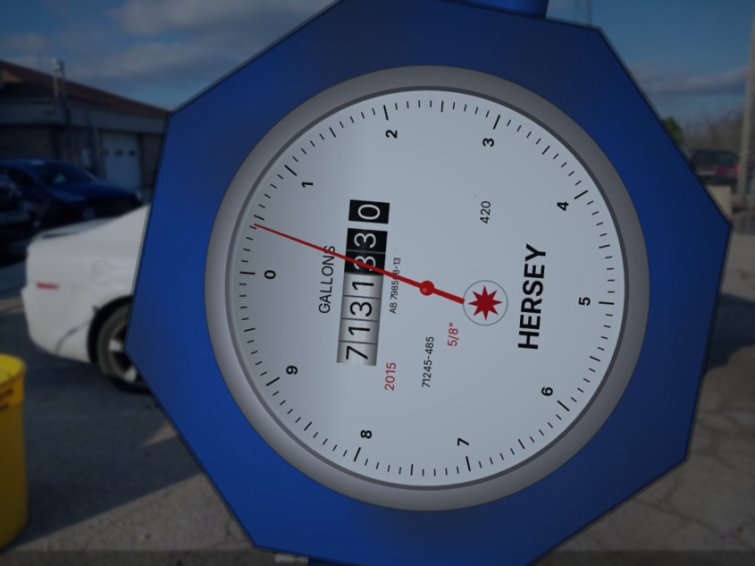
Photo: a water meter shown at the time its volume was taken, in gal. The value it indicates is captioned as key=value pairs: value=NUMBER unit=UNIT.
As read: value=7131330.4 unit=gal
